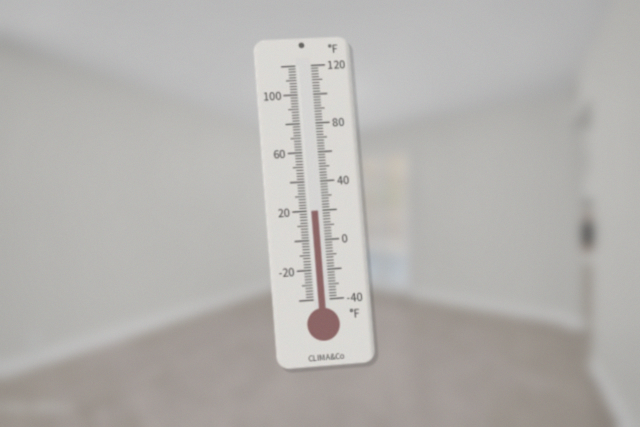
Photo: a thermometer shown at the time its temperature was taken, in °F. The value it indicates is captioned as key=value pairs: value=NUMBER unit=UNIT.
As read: value=20 unit=°F
